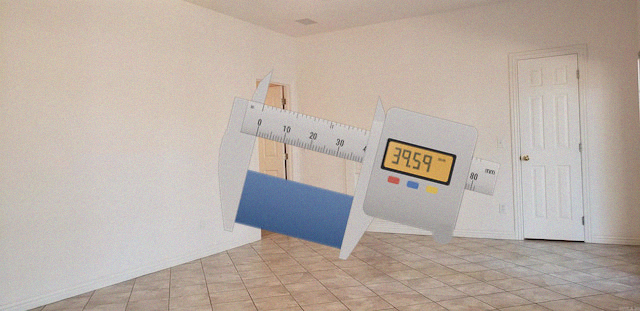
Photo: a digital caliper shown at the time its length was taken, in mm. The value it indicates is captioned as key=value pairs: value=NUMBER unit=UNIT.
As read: value=39.59 unit=mm
